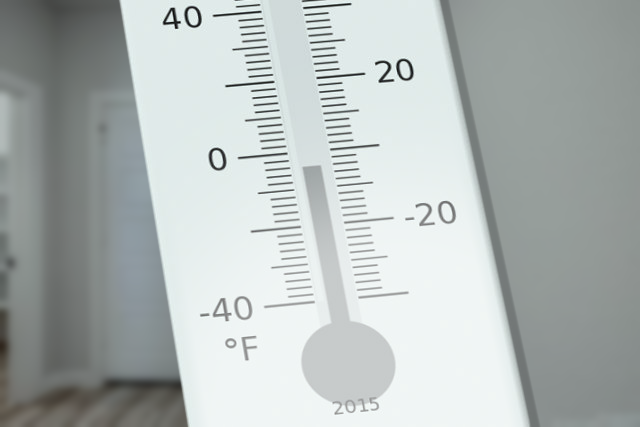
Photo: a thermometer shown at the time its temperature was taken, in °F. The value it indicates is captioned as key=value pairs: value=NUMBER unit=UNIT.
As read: value=-4 unit=°F
